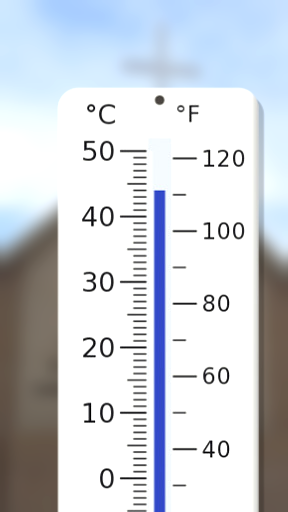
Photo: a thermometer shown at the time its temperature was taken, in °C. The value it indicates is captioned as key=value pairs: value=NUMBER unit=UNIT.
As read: value=44 unit=°C
